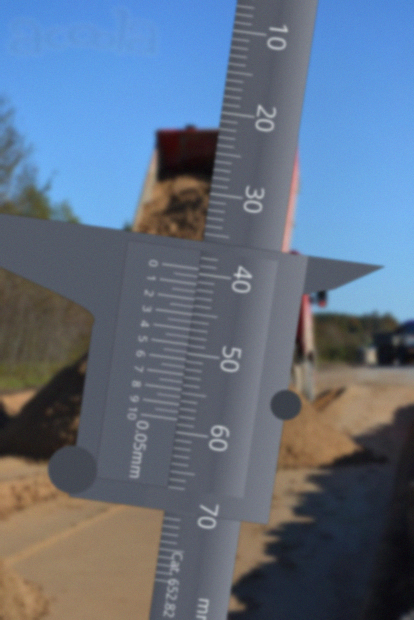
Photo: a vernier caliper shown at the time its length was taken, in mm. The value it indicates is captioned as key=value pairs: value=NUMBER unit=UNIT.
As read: value=39.4 unit=mm
